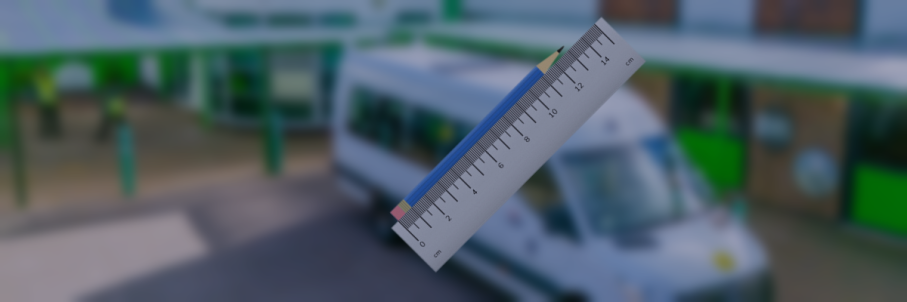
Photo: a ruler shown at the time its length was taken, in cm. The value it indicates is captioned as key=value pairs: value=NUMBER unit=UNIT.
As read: value=13 unit=cm
